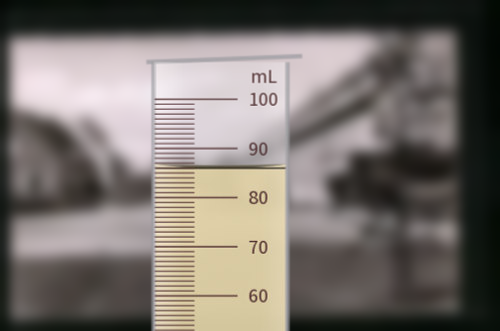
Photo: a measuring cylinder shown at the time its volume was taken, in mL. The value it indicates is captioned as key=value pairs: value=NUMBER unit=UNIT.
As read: value=86 unit=mL
